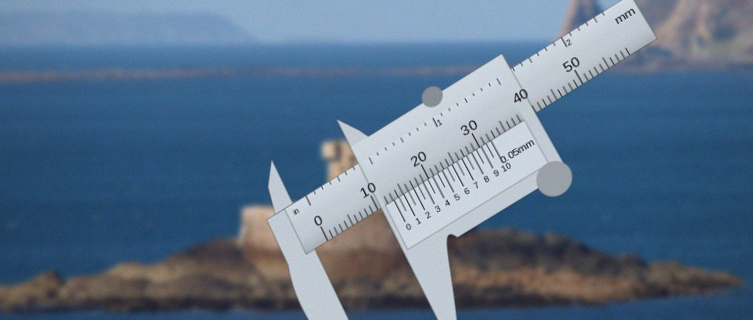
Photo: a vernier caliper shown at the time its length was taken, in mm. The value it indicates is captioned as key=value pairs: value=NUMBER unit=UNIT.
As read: value=13.2 unit=mm
